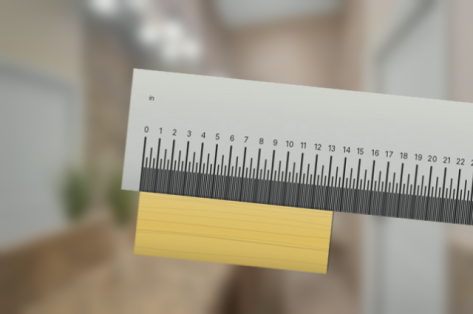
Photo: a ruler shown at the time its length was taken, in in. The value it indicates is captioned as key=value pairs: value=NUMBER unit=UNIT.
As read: value=13.5 unit=in
